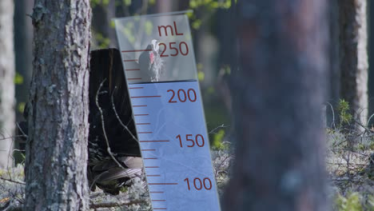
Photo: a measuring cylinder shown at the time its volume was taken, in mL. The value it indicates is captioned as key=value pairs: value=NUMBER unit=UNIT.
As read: value=215 unit=mL
